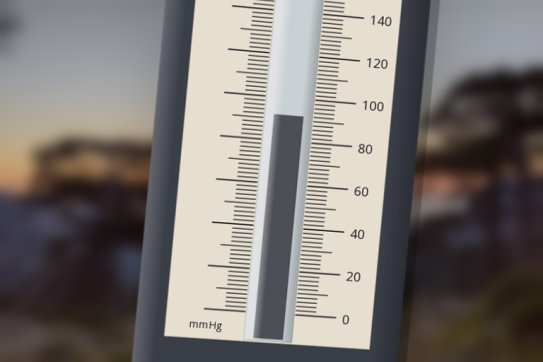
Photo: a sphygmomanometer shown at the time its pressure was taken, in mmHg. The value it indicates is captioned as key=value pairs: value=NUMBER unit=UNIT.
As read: value=92 unit=mmHg
